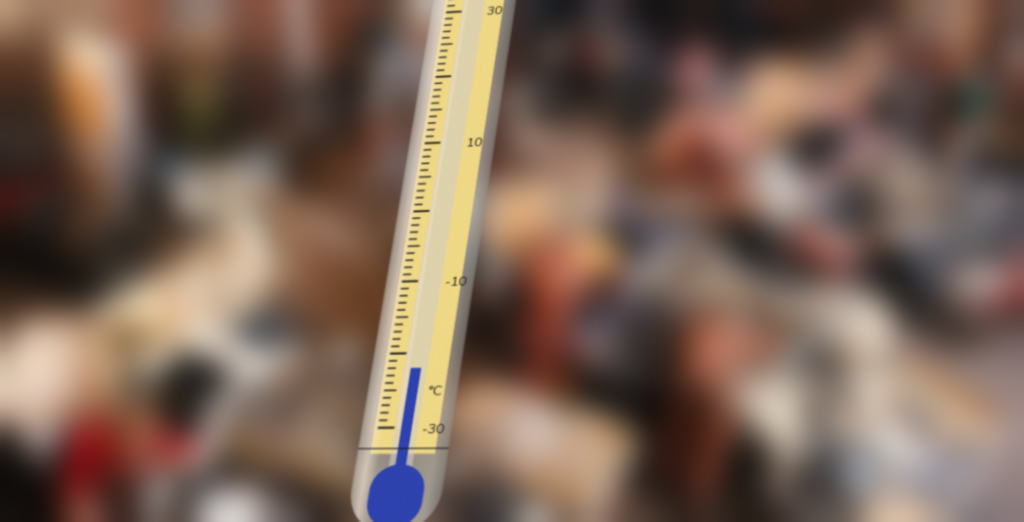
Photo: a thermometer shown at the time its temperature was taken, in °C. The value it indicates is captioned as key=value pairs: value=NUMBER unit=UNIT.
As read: value=-22 unit=°C
